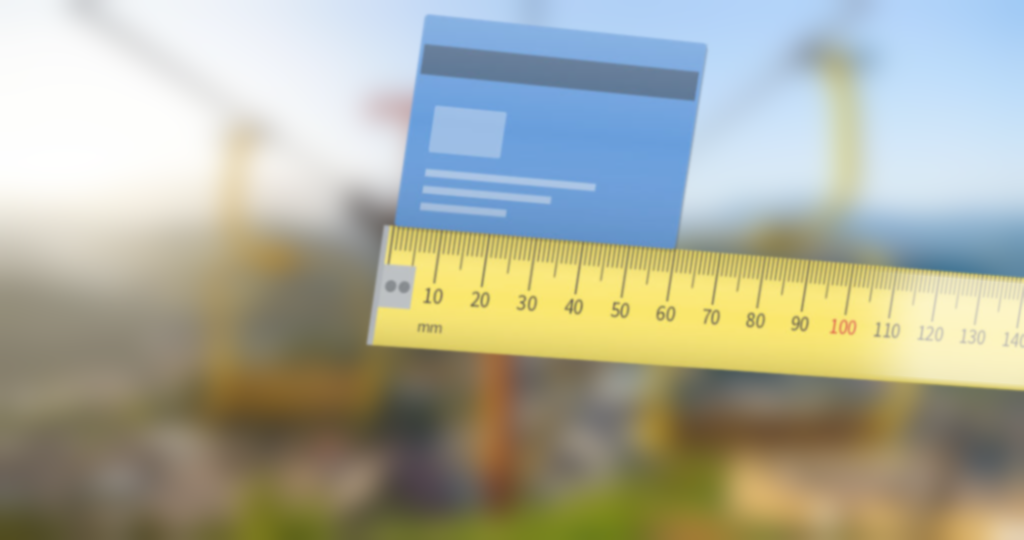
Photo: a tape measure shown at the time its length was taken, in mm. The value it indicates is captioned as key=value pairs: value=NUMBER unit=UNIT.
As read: value=60 unit=mm
